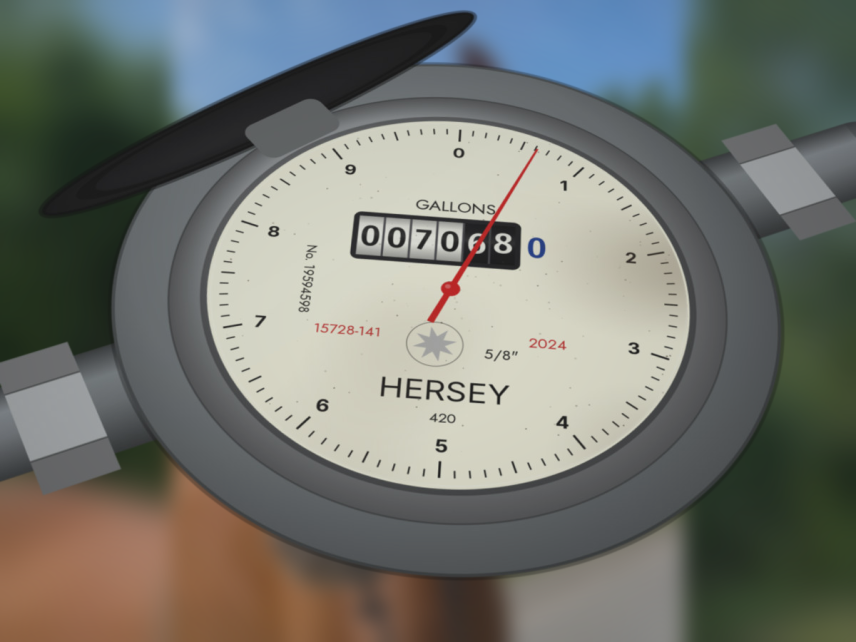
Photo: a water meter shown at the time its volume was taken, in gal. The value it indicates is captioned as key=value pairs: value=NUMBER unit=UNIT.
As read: value=70680.6 unit=gal
